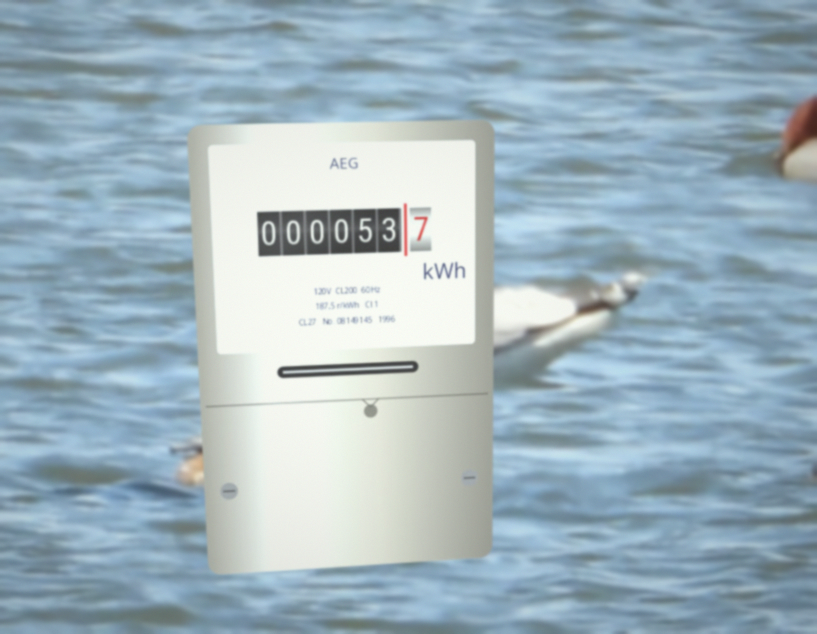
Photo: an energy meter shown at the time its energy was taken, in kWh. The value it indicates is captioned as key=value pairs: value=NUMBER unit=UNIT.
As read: value=53.7 unit=kWh
